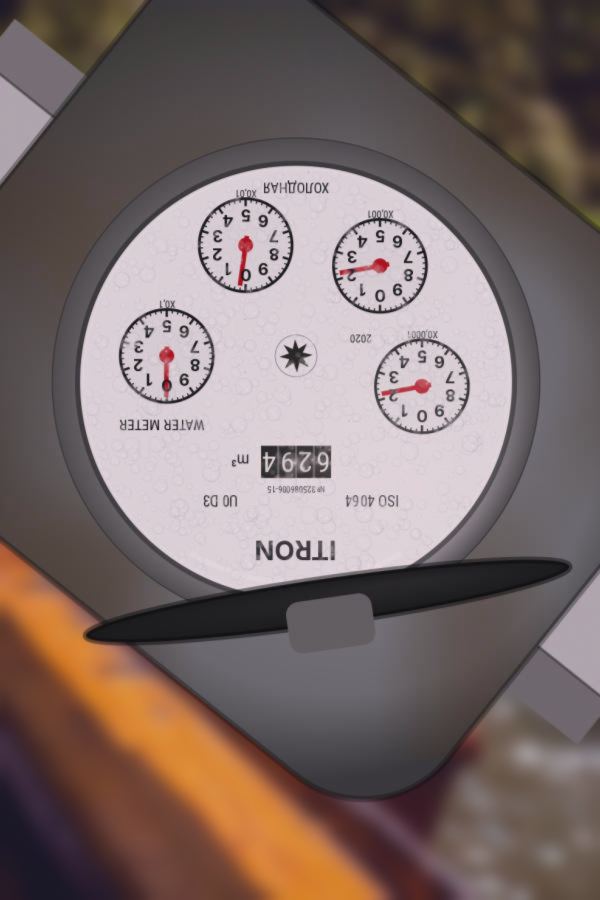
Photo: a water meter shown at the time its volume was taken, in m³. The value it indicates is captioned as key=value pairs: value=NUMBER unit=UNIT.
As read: value=6294.0022 unit=m³
